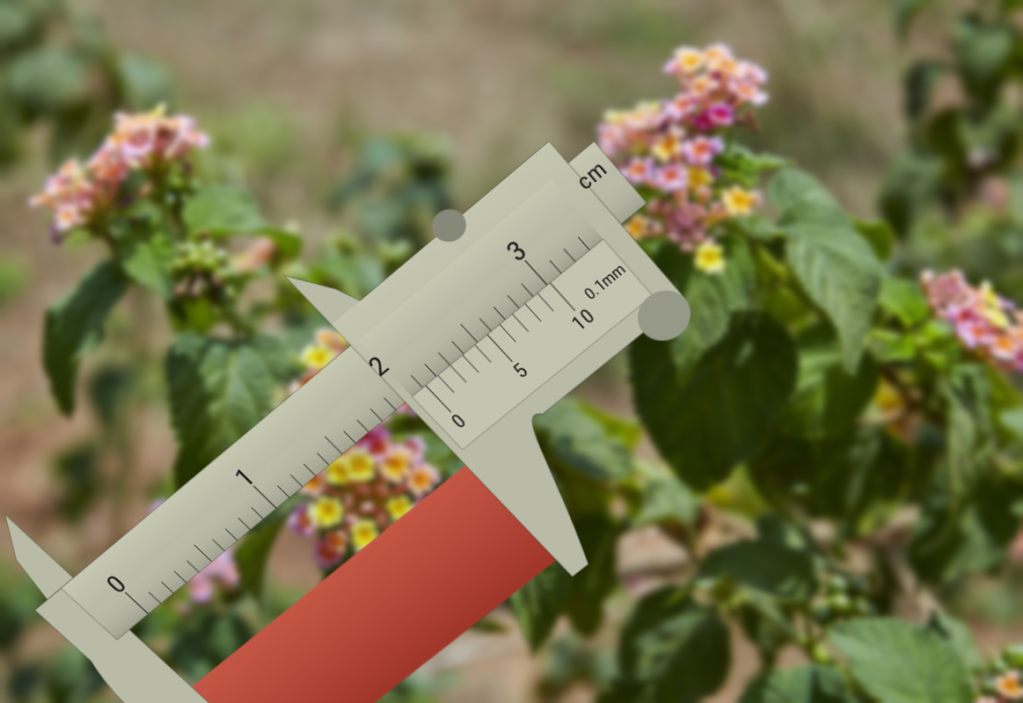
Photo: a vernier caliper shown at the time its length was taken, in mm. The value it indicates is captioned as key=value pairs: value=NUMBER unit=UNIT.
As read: value=21.2 unit=mm
